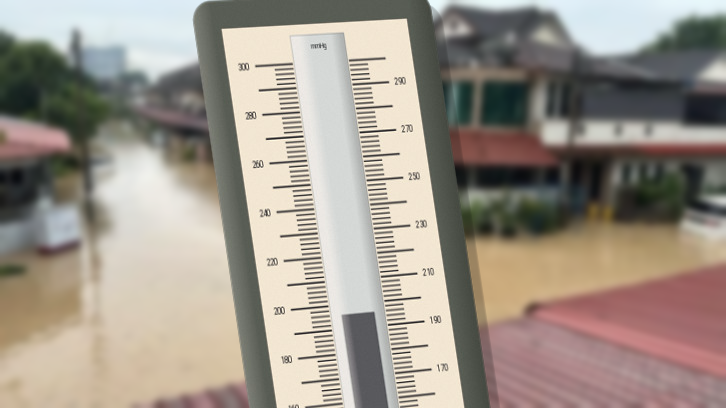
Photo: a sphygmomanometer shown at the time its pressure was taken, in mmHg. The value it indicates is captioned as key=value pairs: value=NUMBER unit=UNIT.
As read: value=196 unit=mmHg
